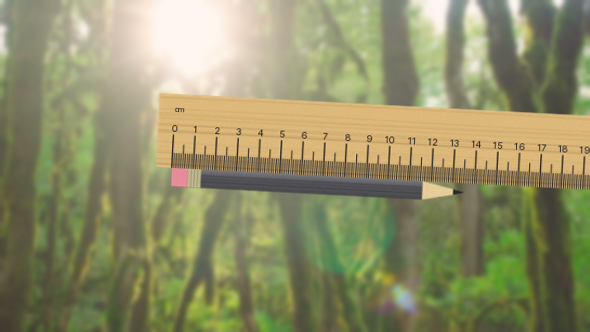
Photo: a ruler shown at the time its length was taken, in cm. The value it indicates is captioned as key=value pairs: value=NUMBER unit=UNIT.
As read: value=13.5 unit=cm
